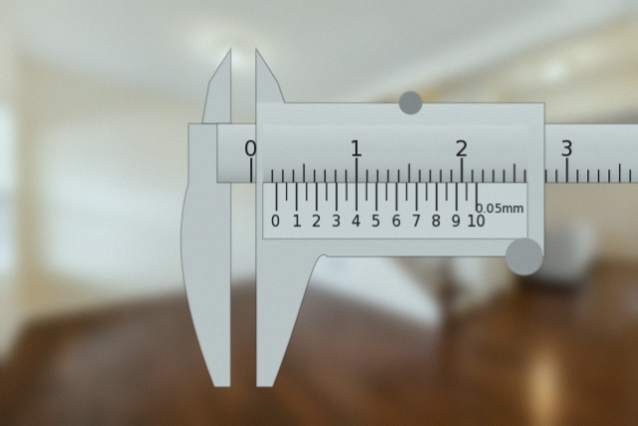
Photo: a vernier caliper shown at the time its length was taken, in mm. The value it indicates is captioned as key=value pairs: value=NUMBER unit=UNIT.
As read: value=2.4 unit=mm
